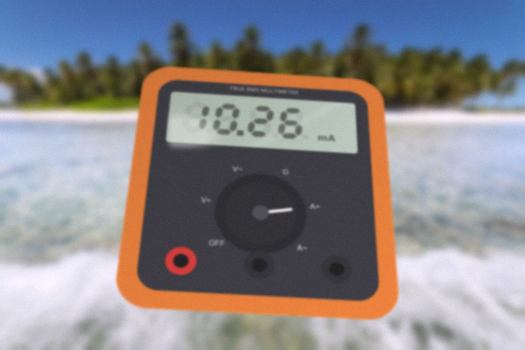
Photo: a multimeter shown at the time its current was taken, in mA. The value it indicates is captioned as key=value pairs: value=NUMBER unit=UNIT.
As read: value=10.26 unit=mA
